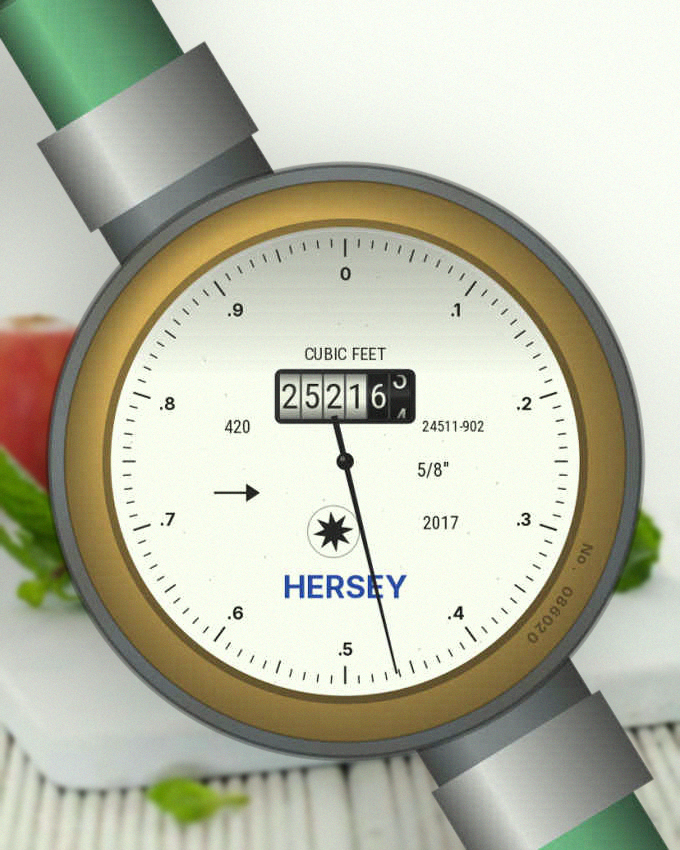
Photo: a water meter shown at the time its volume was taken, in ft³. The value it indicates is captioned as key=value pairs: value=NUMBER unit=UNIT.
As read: value=252163.46 unit=ft³
